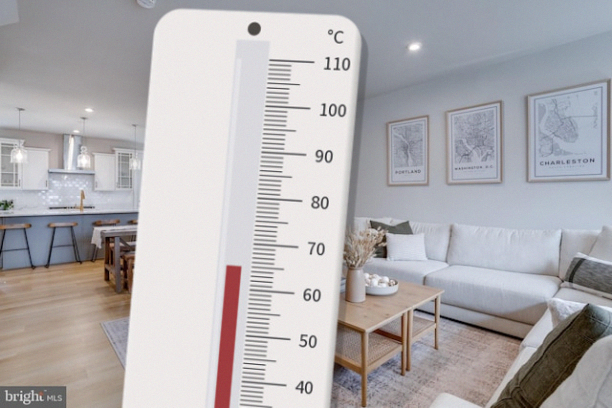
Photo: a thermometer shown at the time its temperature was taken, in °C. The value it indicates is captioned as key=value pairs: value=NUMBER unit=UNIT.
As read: value=65 unit=°C
